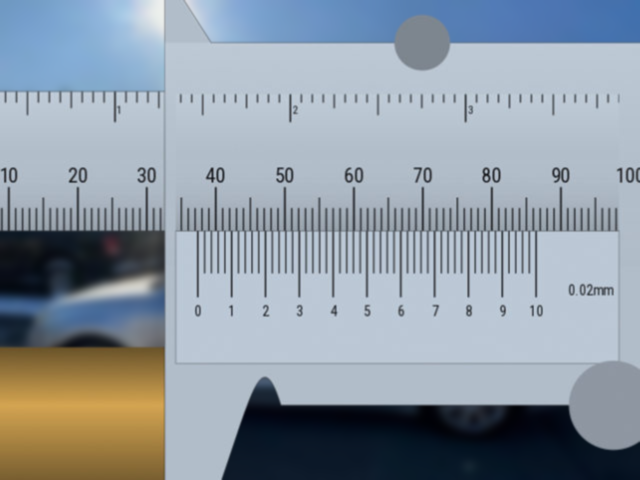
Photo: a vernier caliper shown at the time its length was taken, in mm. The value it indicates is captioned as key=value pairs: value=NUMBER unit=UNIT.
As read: value=37.4 unit=mm
